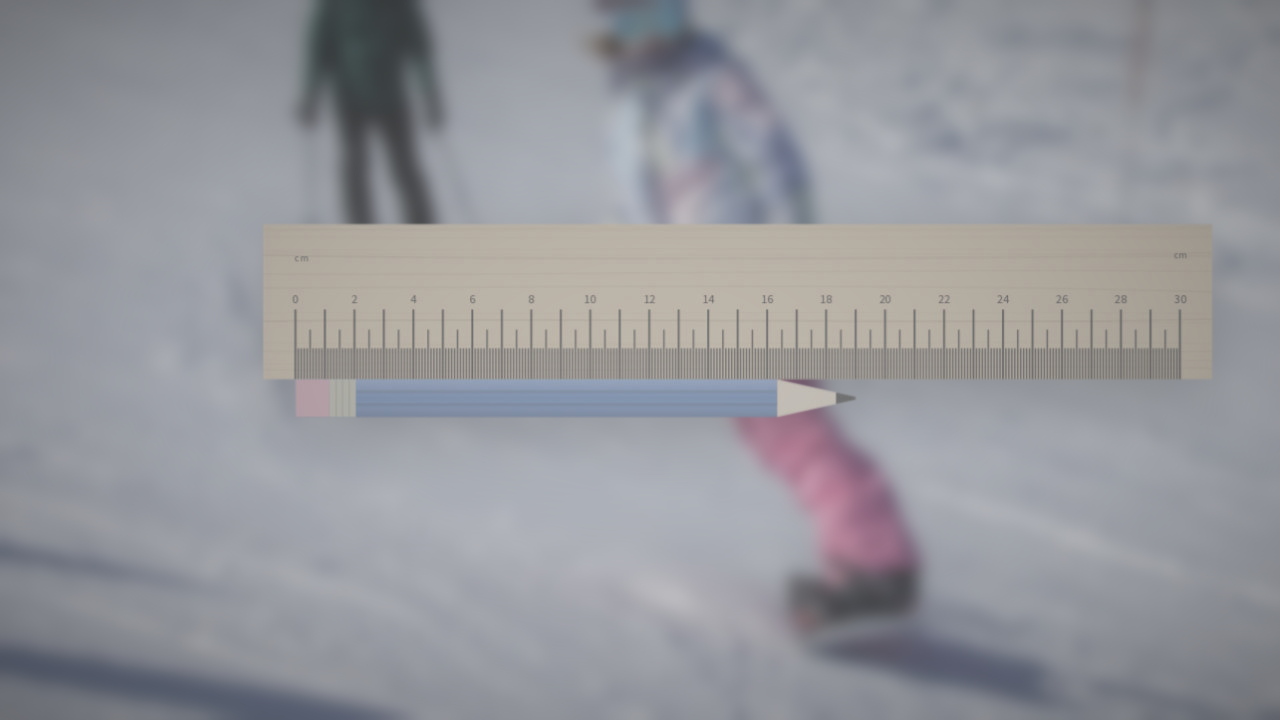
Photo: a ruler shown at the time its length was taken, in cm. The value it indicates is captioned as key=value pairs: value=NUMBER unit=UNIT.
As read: value=19 unit=cm
